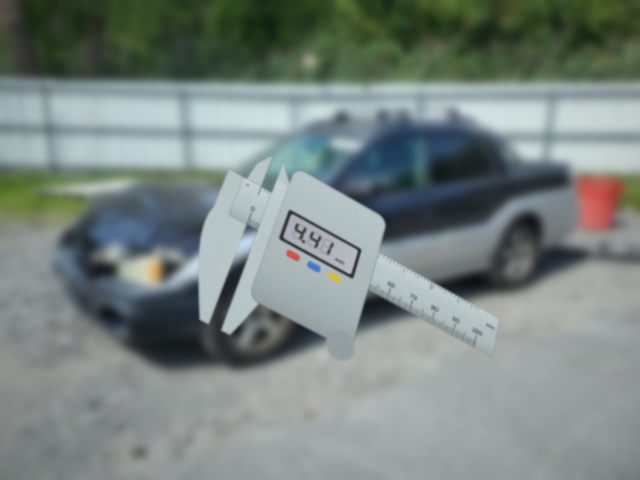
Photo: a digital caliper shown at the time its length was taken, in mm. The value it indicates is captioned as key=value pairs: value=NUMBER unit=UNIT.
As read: value=4.41 unit=mm
